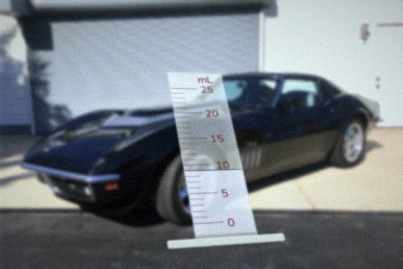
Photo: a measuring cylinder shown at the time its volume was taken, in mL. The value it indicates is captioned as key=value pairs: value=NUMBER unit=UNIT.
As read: value=9 unit=mL
